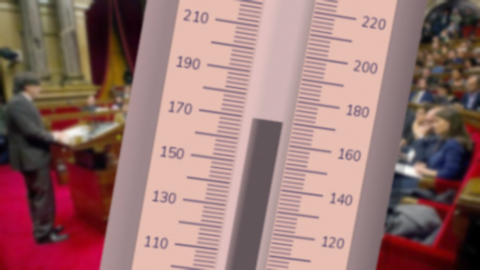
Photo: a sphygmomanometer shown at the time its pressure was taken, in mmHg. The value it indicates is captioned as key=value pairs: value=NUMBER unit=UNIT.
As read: value=170 unit=mmHg
